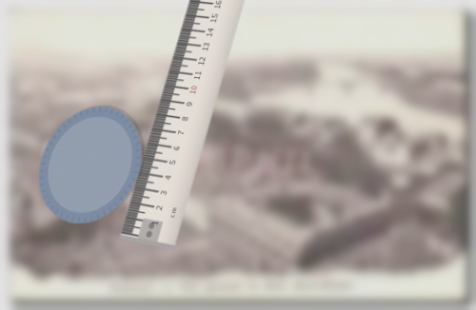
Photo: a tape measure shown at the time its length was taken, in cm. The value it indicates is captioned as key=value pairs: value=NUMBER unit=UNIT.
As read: value=8 unit=cm
